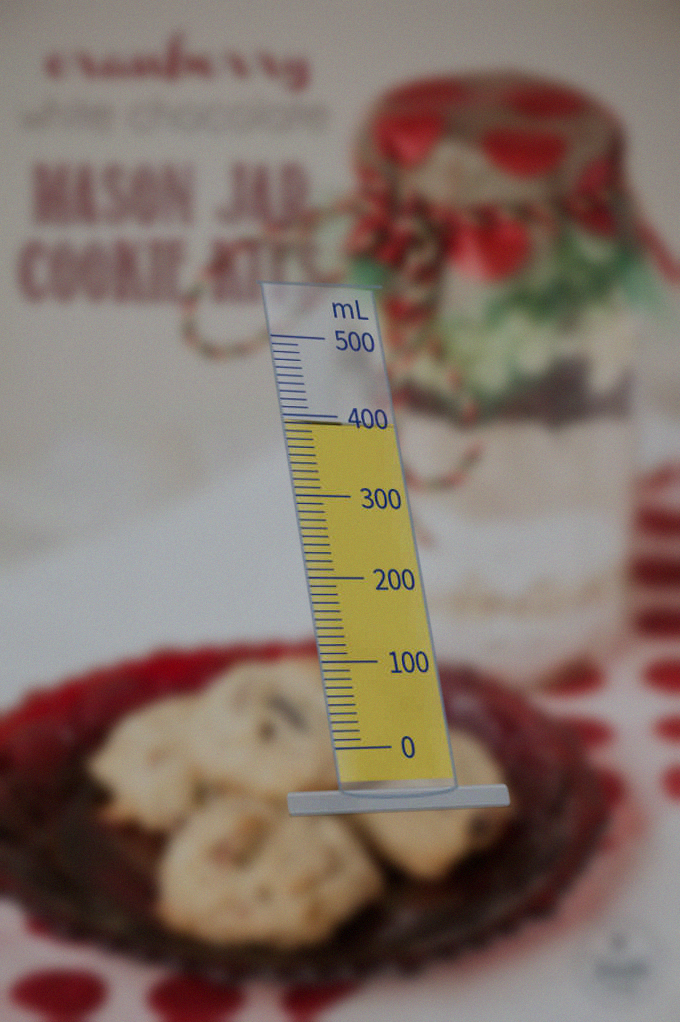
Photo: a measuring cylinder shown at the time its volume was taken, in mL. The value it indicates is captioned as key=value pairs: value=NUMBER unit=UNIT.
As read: value=390 unit=mL
